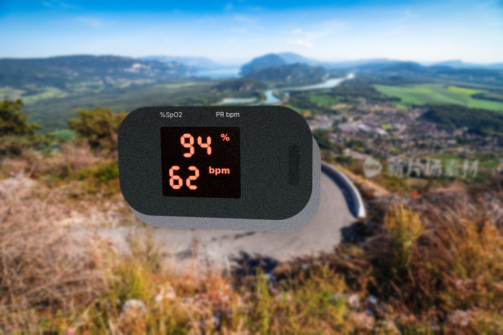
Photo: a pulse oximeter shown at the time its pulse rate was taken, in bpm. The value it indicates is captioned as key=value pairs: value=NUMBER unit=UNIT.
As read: value=62 unit=bpm
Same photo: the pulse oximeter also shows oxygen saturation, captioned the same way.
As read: value=94 unit=%
